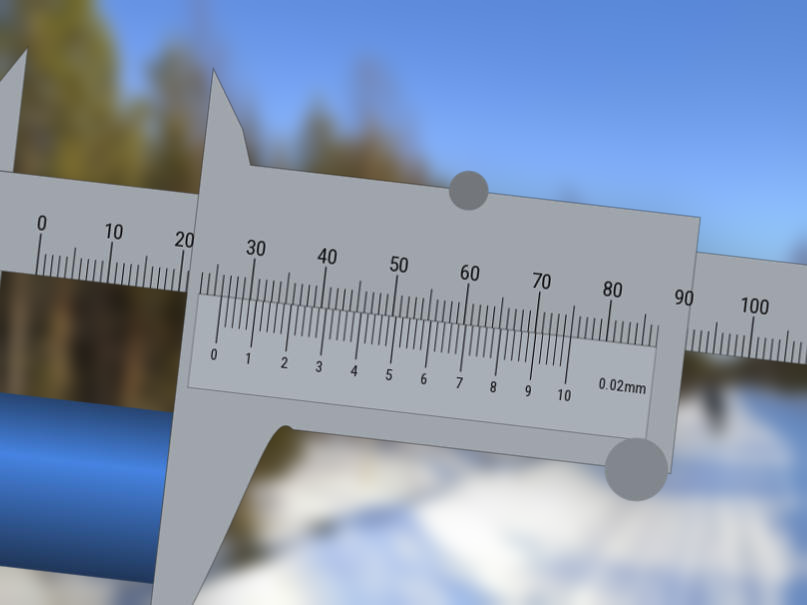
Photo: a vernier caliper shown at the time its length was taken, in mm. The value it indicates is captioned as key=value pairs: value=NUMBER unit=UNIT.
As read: value=26.0 unit=mm
